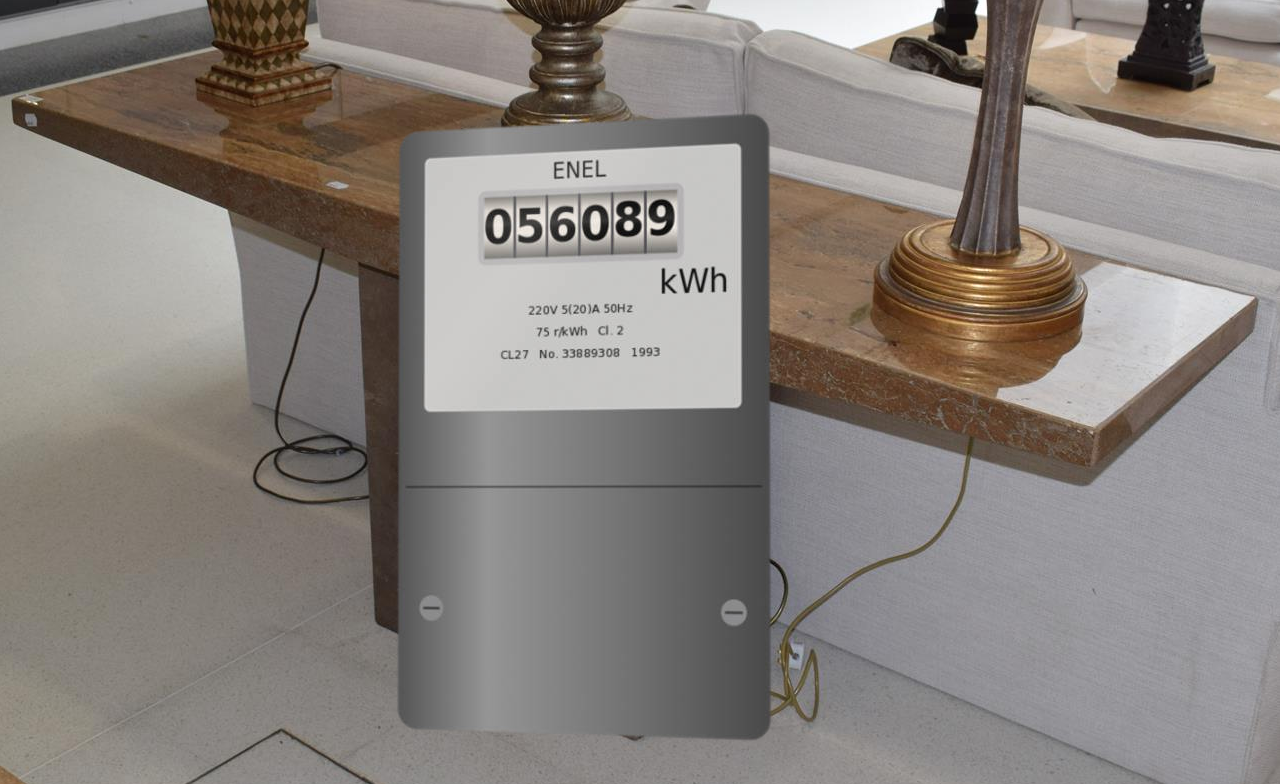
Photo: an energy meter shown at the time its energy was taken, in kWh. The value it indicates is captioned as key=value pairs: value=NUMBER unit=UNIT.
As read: value=56089 unit=kWh
